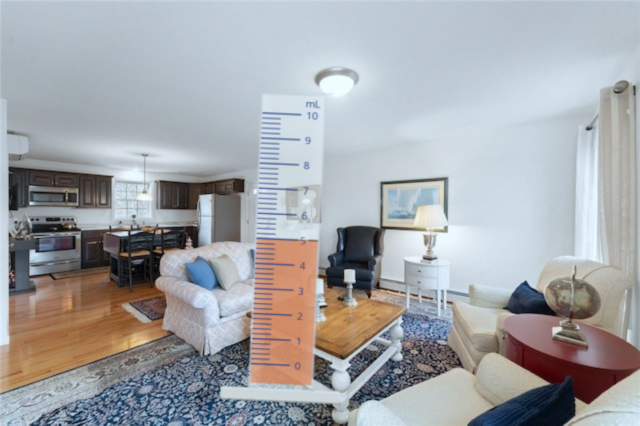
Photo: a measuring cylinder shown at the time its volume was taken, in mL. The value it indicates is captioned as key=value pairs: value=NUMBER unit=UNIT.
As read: value=5 unit=mL
